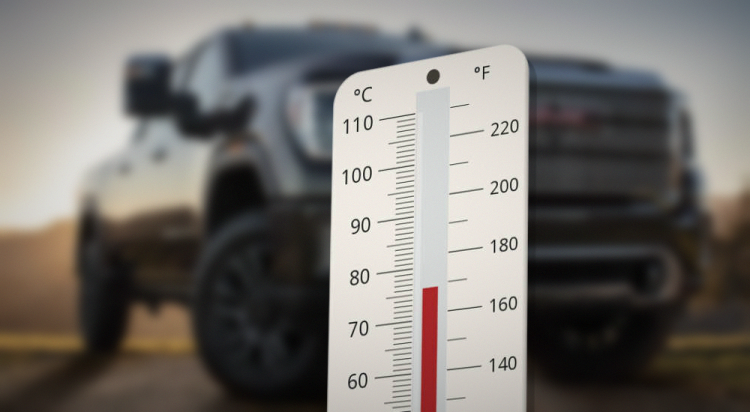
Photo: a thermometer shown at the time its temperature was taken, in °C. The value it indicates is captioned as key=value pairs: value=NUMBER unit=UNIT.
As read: value=76 unit=°C
